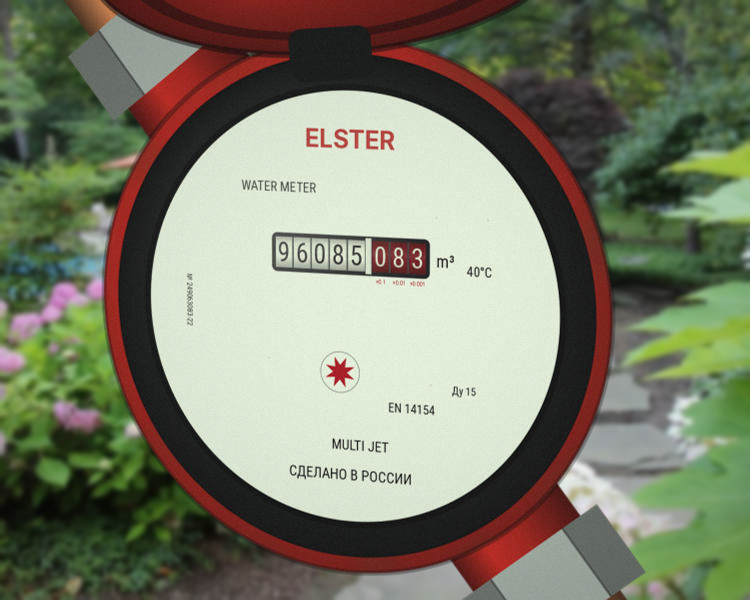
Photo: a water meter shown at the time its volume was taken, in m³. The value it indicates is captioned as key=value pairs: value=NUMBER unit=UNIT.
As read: value=96085.083 unit=m³
